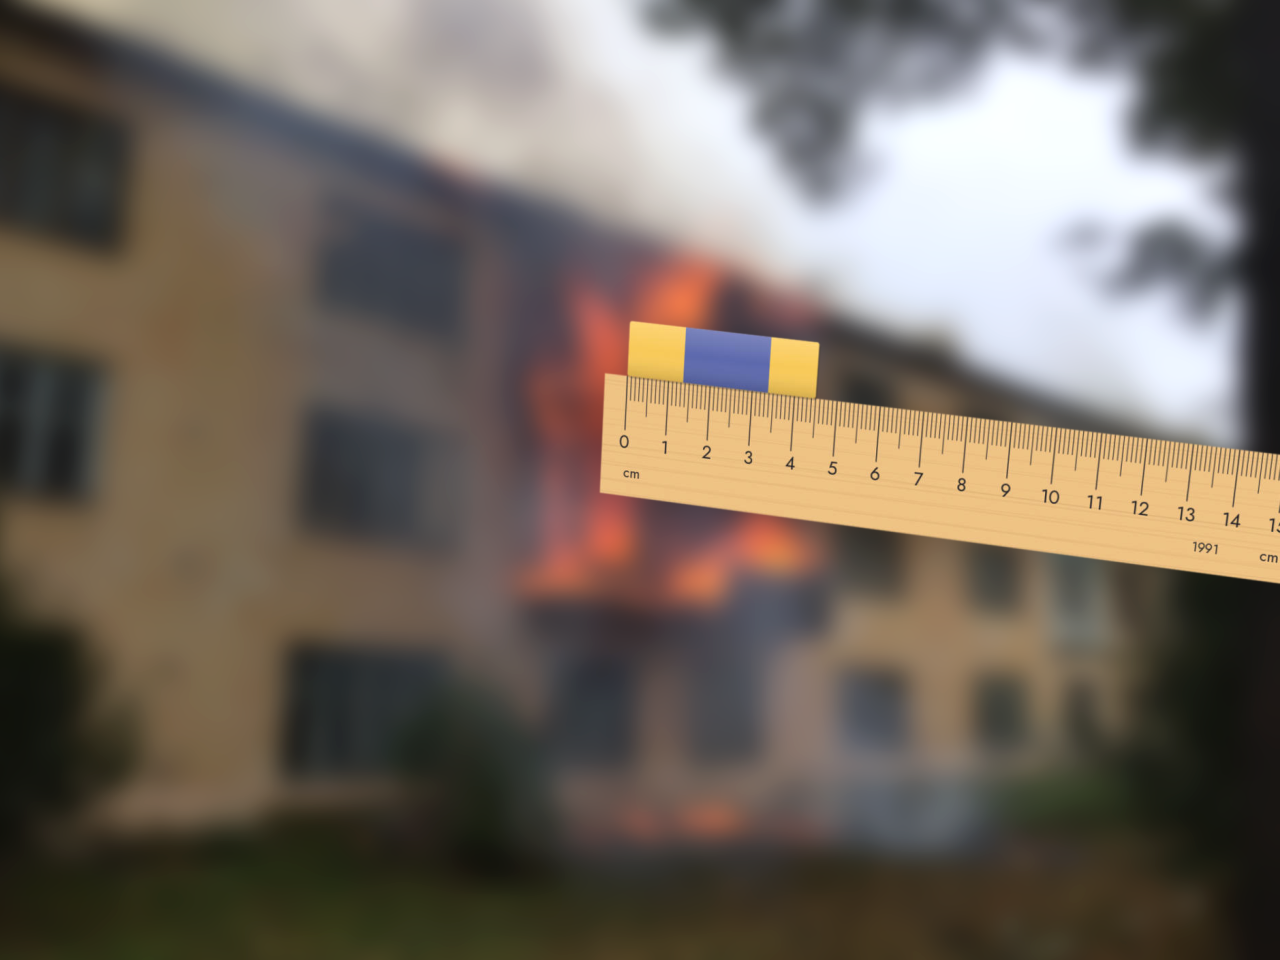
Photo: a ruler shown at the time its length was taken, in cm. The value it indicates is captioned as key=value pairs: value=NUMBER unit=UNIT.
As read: value=4.5 unit=cm
